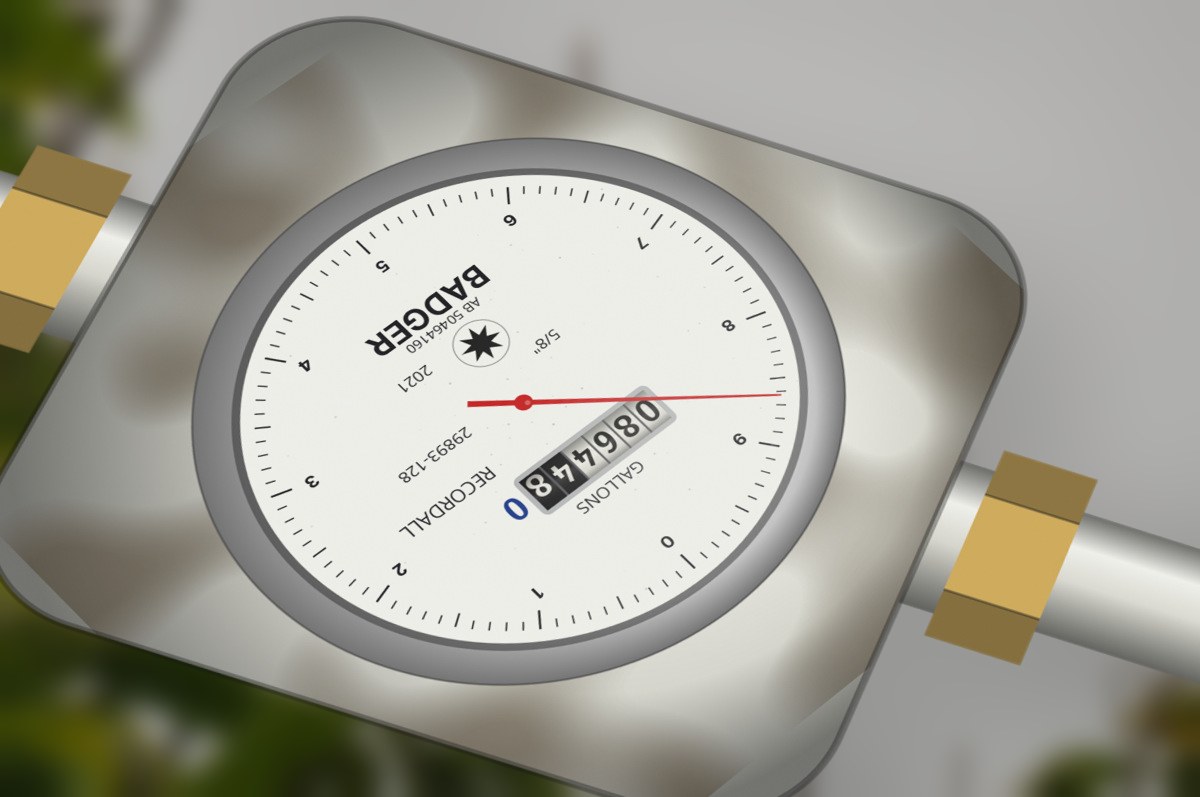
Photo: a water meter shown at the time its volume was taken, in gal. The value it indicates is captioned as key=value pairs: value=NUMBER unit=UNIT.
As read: value=864478.6 unit=gal
